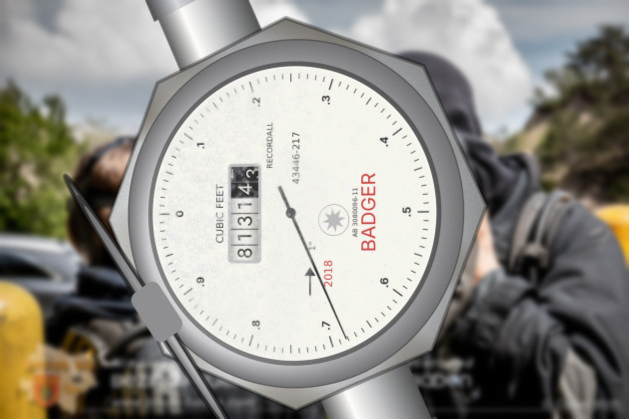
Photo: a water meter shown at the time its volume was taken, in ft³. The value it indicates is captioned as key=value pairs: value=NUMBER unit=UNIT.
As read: value=813142.68 unit=ft³
